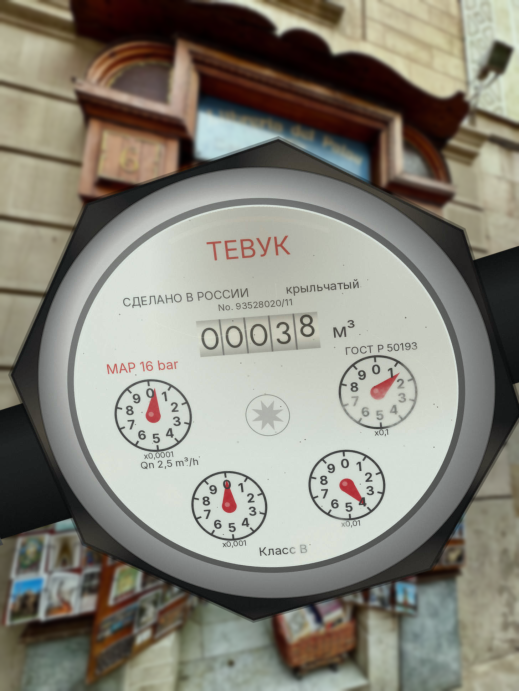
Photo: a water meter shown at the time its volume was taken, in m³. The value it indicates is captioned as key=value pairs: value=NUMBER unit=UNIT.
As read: value=38.1400 unit=m³
